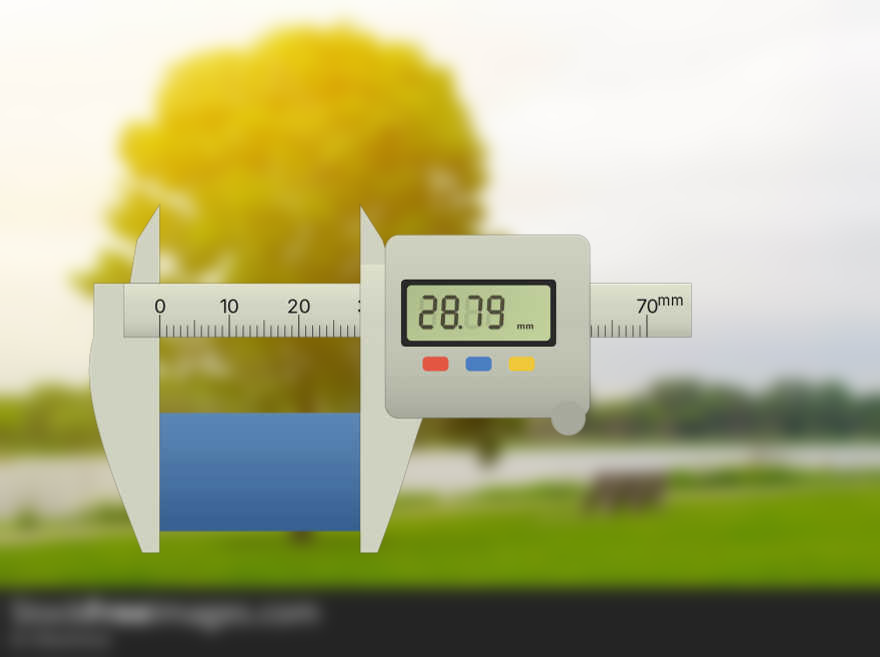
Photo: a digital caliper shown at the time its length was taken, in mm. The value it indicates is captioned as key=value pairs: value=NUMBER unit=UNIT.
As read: value=28.79 unit=mm
